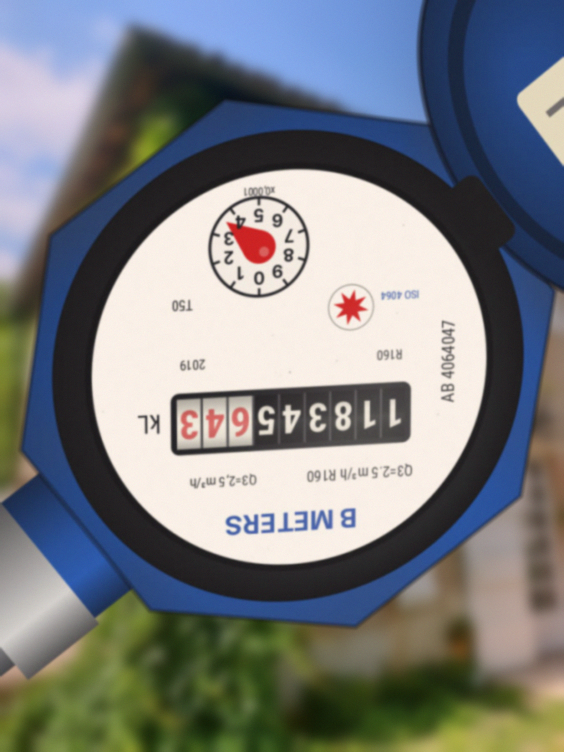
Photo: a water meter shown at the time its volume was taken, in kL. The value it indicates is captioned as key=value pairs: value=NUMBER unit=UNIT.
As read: value=118345.6433 unit=kL
